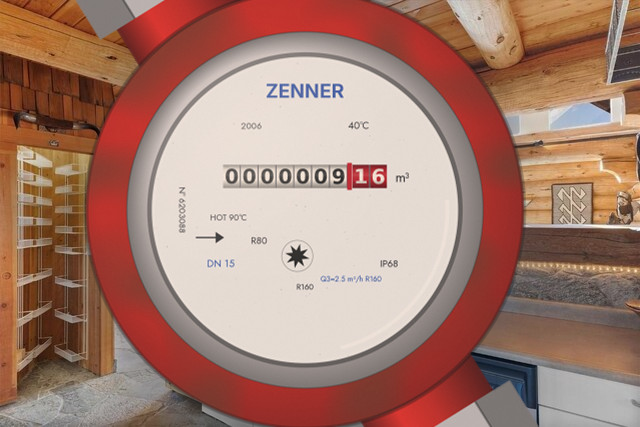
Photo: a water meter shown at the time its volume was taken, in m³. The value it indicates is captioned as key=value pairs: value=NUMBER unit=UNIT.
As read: value=9.16 unit=m³
